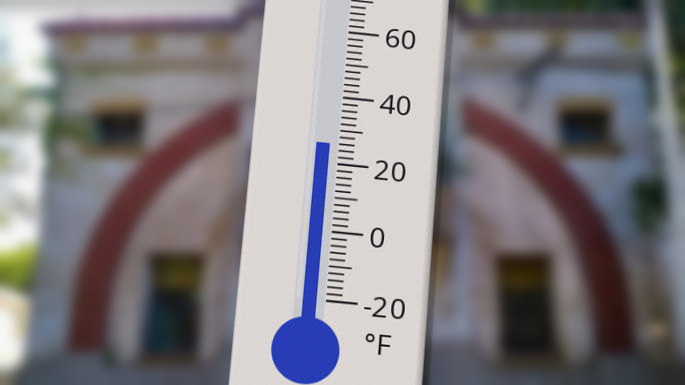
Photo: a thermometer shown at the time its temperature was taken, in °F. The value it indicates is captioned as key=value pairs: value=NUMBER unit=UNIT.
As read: value=26 unit=°F
